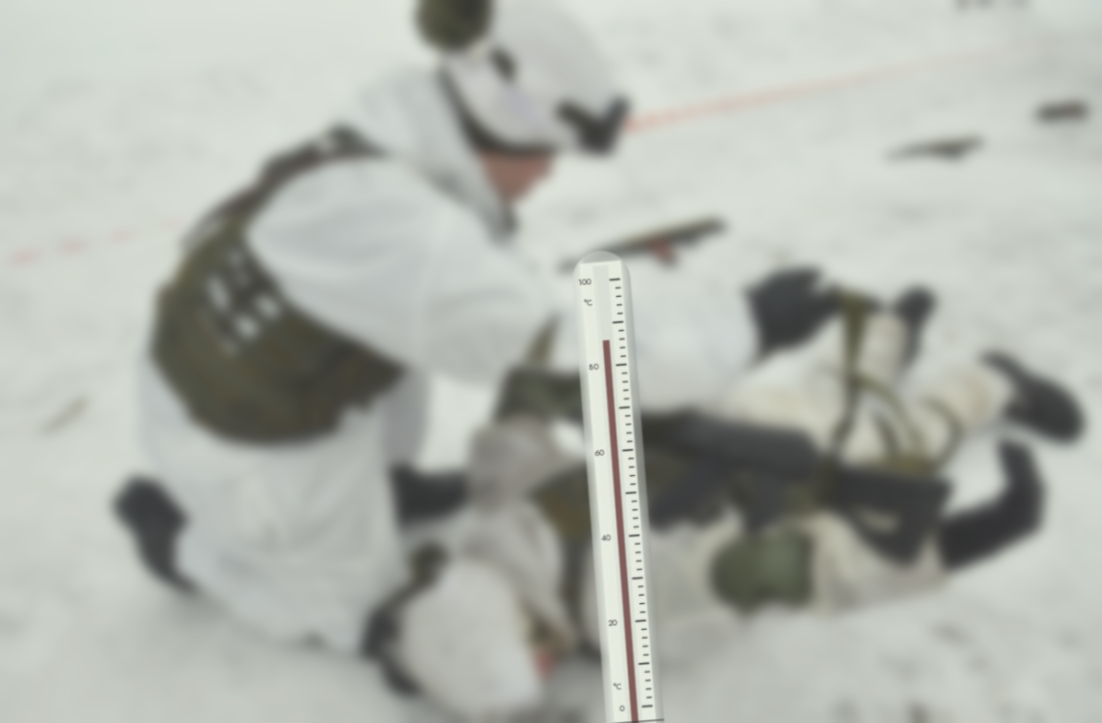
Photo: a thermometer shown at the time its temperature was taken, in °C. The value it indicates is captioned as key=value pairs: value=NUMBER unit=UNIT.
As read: value=86 unit=°C
